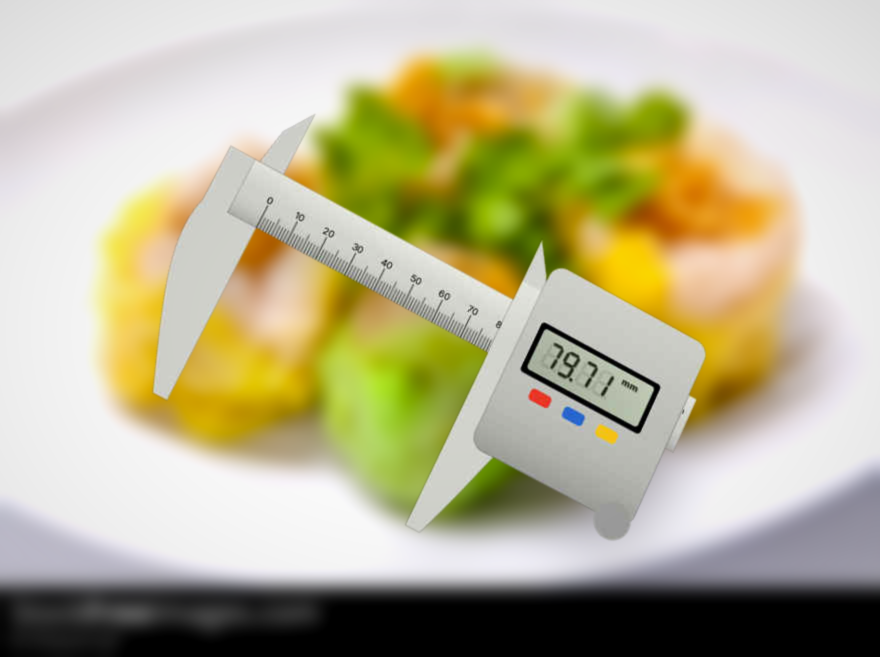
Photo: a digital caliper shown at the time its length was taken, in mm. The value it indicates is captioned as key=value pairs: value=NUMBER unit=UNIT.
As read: value=79.71 unit=mm
